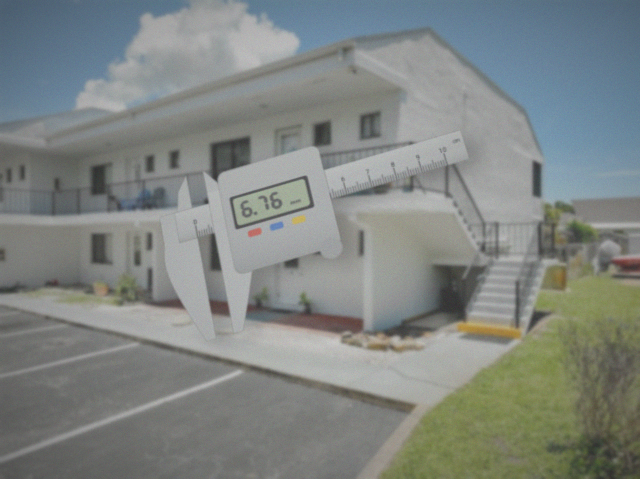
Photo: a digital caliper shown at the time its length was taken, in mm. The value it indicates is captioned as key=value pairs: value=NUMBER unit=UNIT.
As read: value=6.76 unit=mm
